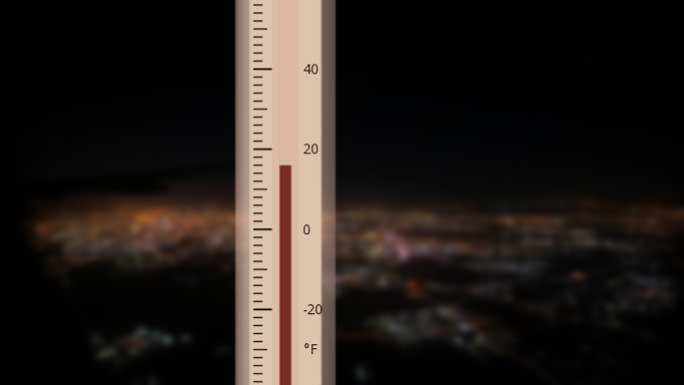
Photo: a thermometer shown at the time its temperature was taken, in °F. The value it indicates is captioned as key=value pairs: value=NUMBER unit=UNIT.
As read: value=16 unit=°F
